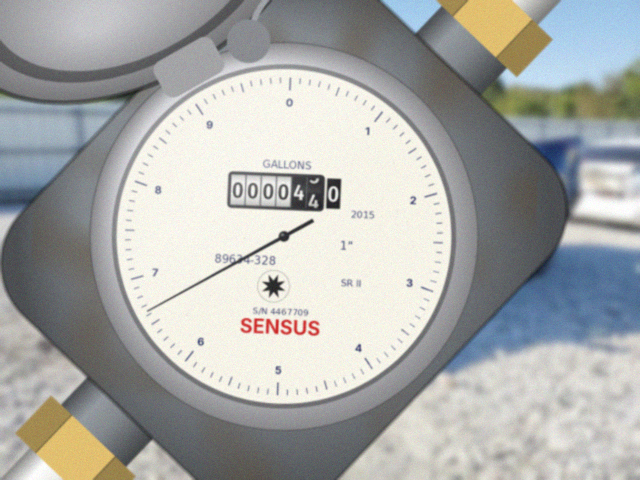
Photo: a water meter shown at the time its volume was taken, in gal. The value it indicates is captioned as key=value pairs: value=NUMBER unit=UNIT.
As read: value=436.6 unit=gal
